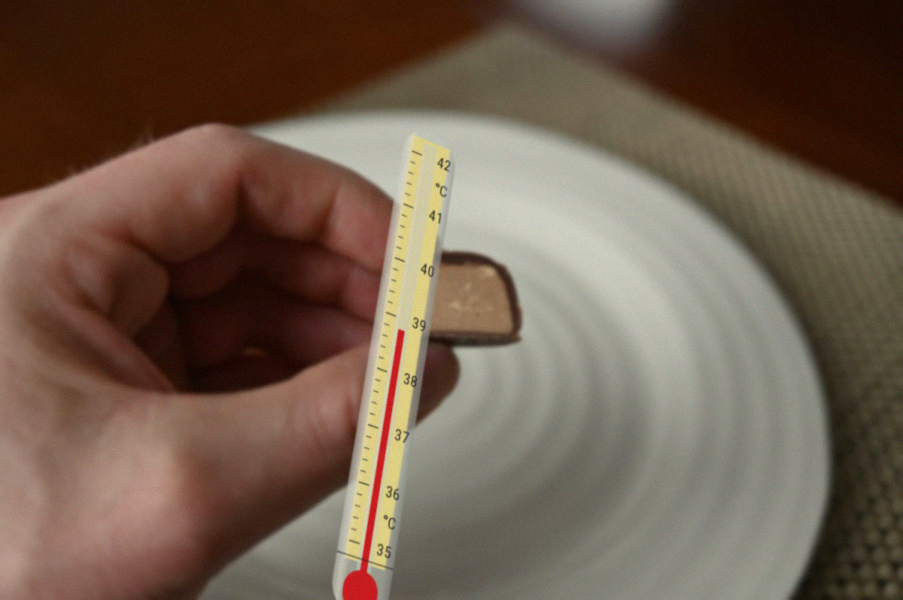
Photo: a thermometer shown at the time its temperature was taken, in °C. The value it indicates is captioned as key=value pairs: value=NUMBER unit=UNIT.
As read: value=38.8 unit=°C
